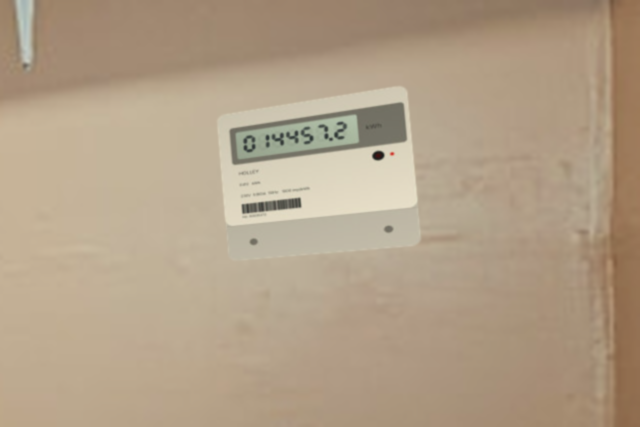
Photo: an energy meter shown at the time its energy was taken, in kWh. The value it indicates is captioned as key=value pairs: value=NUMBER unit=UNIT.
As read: value=14457.2 unit=kWh
